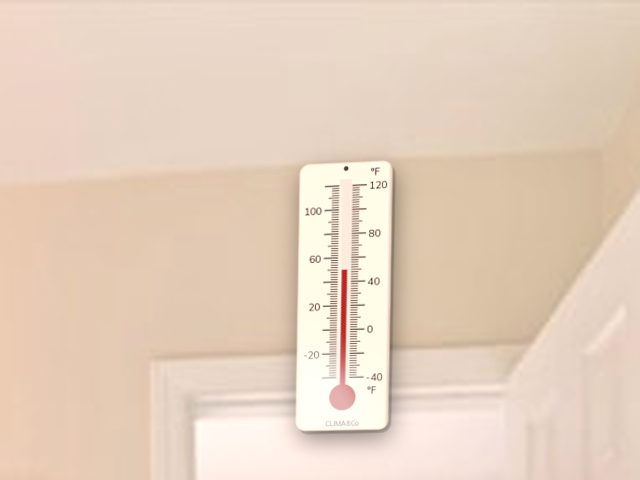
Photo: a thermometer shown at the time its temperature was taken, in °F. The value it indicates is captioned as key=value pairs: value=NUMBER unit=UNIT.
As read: value=50 unit=°F
